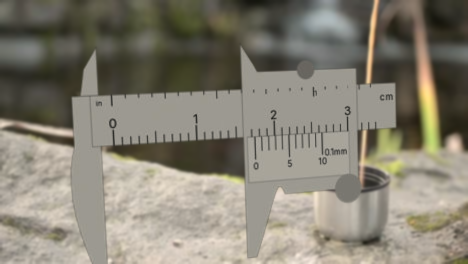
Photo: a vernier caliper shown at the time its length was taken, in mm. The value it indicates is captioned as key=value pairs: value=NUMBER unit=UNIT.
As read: value=17.4 unit=mm
